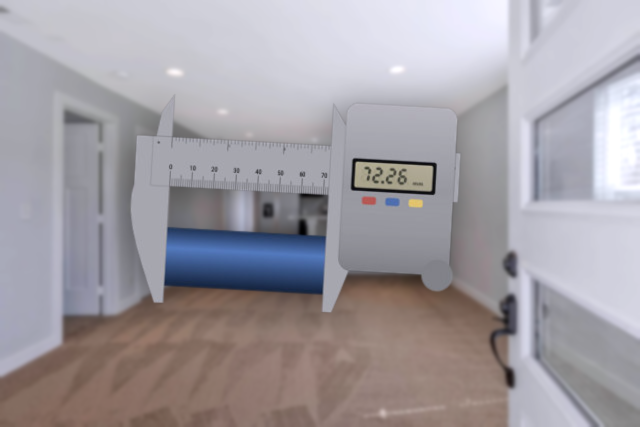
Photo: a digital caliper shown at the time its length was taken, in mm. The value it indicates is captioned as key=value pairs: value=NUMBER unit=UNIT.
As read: value=72.26 unit=mm
